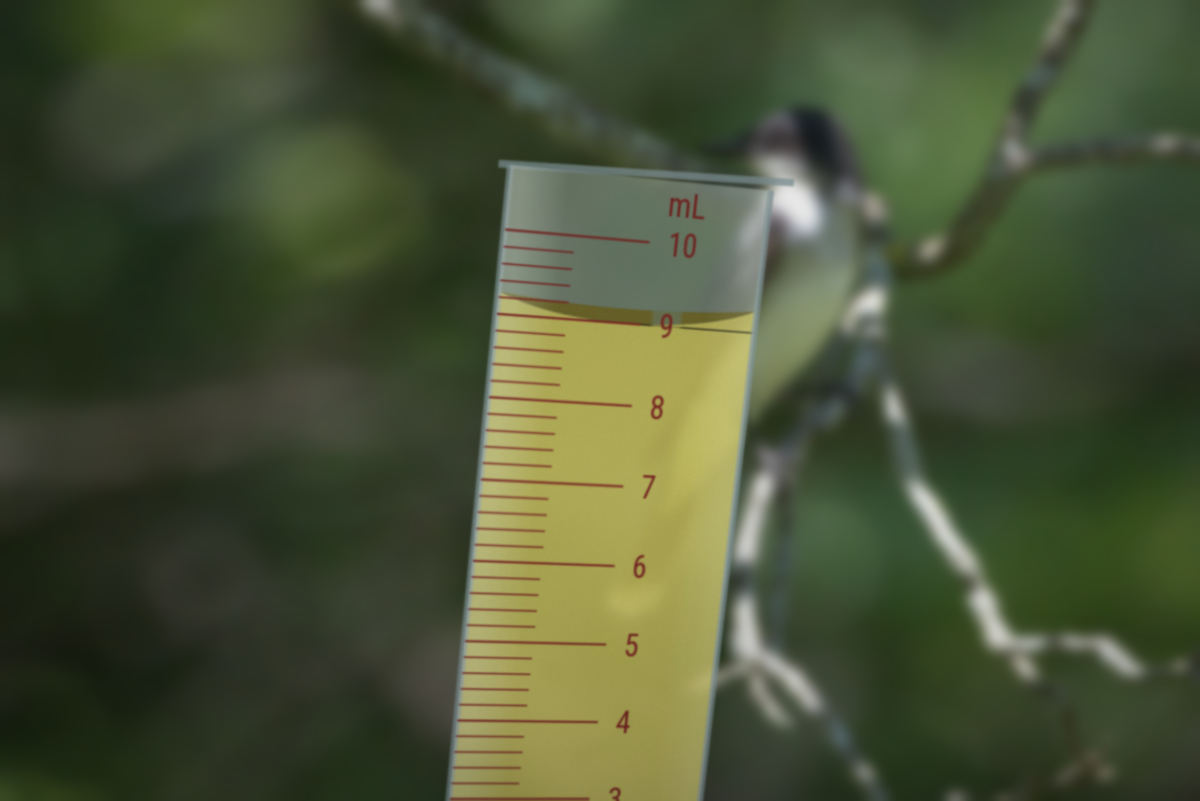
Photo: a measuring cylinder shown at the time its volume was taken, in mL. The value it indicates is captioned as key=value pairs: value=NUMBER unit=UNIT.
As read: value=9 unit=mL
